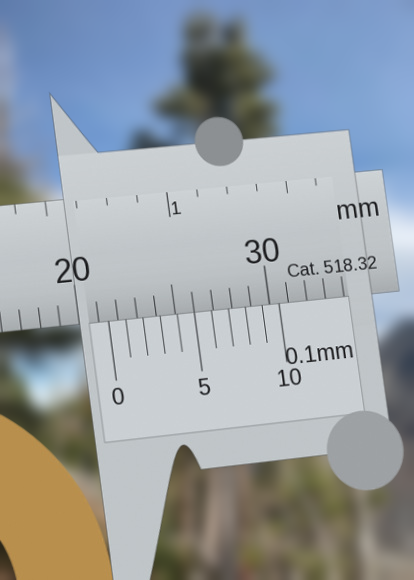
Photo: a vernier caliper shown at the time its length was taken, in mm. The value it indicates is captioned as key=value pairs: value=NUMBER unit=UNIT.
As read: value=21.5 unit=mm
